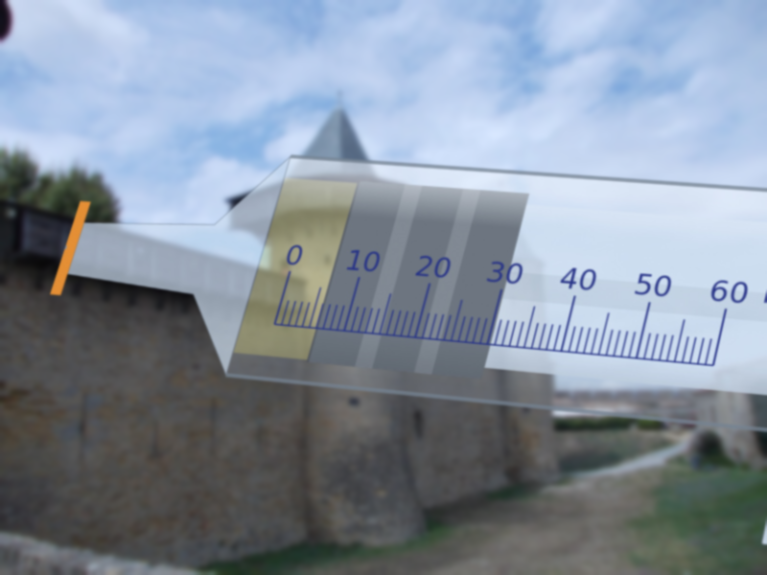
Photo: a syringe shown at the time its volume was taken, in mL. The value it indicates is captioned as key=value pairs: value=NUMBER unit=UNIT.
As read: value=6 unit=mL
